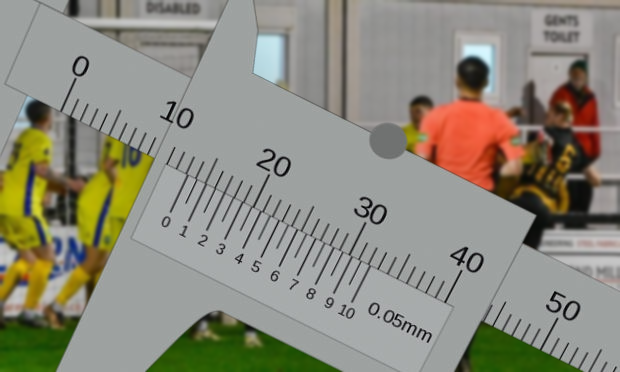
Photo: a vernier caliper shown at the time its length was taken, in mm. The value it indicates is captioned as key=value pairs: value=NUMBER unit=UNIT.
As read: value=13.2 unit=mm
